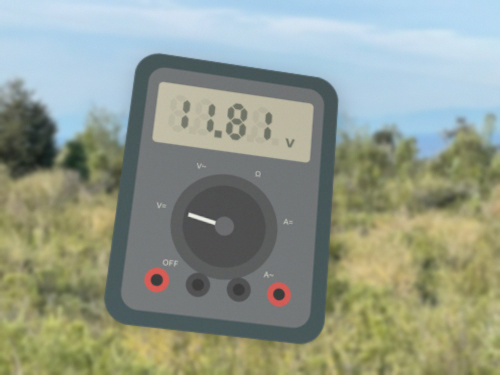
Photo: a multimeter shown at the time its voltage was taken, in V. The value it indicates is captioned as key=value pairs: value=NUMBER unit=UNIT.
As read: value=11.81 unit=V
